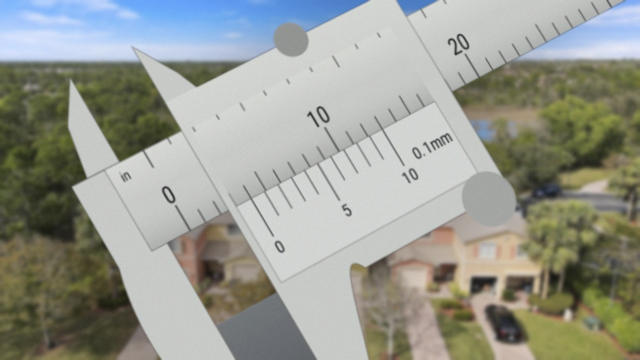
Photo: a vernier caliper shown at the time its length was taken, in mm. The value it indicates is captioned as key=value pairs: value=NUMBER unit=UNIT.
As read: value=4.0 unit=mm
